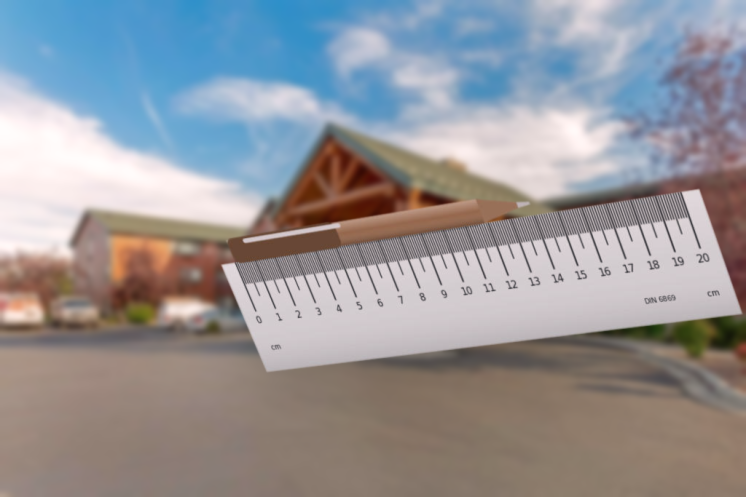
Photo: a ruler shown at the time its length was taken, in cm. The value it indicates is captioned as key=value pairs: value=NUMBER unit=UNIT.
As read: value=14 unit=cm
